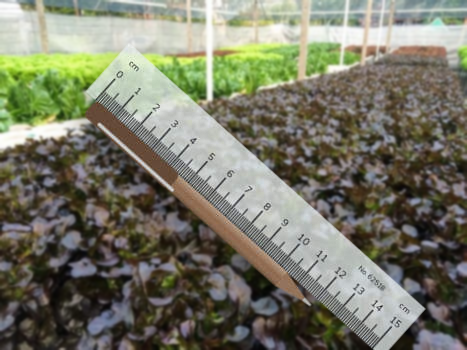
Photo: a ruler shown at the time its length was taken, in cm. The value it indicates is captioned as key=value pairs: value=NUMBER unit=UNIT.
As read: value=12 unit=cm
